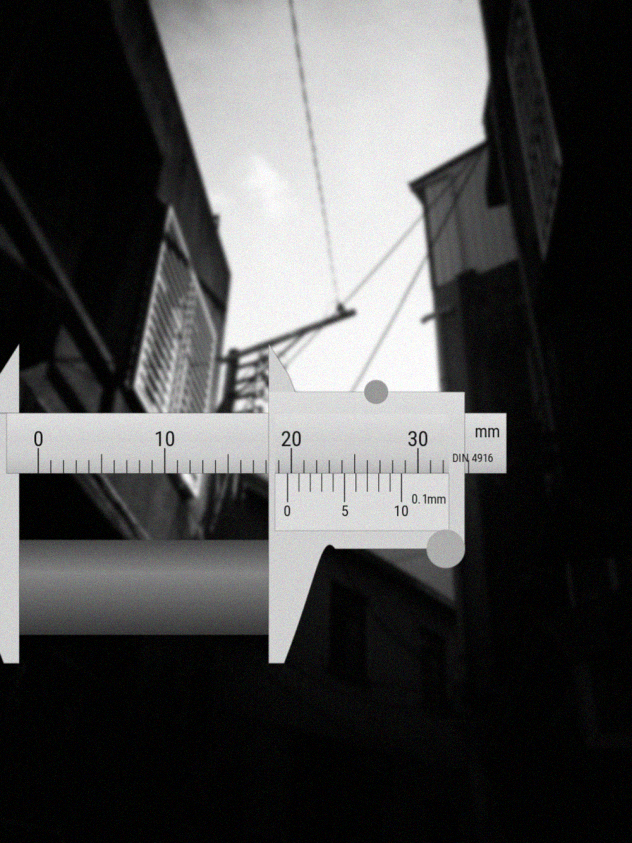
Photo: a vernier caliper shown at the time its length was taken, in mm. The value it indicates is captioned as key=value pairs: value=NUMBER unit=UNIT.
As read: value=19.7 unit=mm
